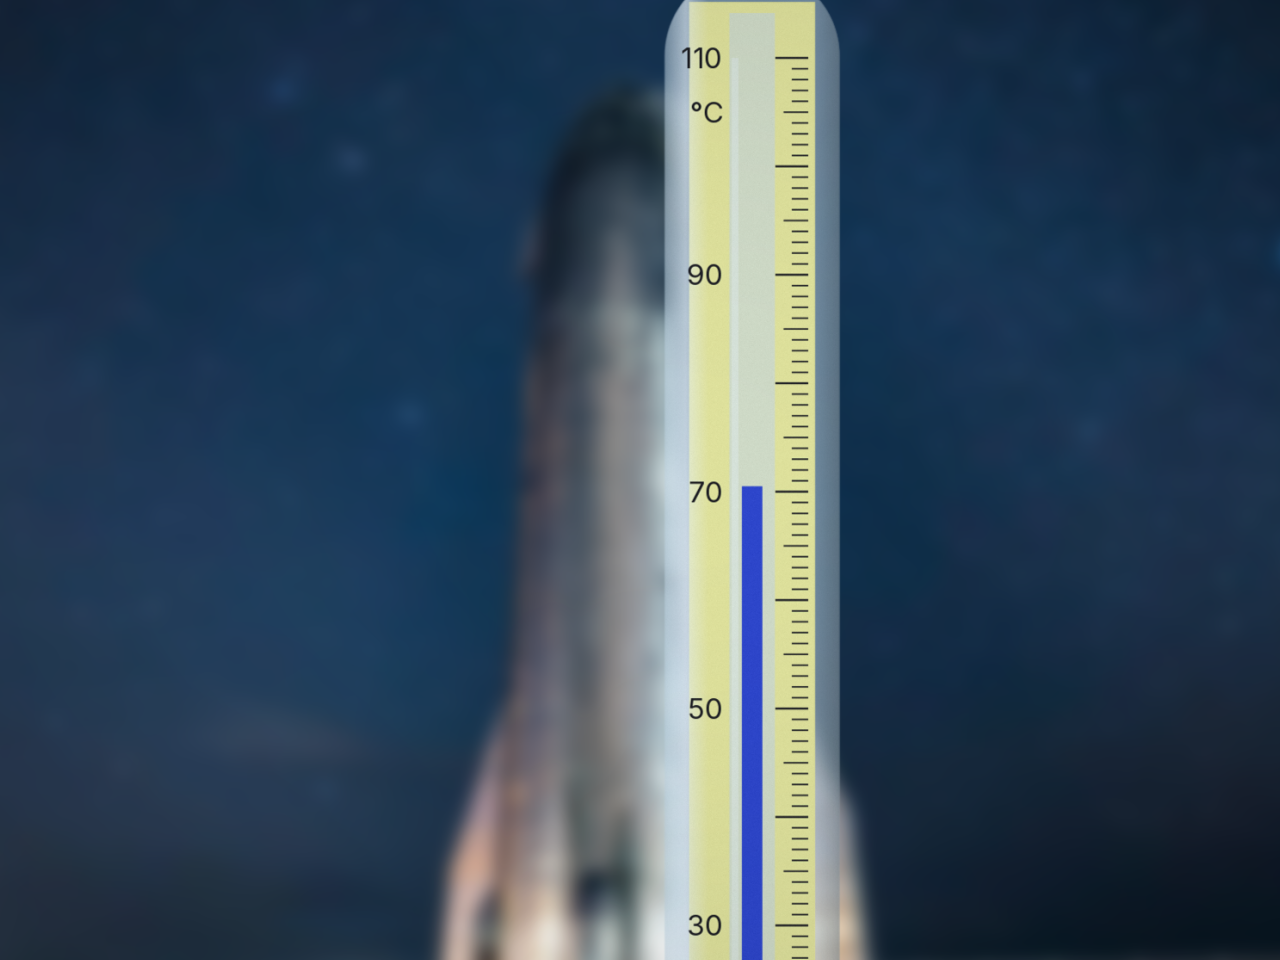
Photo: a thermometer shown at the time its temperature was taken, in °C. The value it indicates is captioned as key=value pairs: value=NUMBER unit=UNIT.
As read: value=70.5 unit=°C
